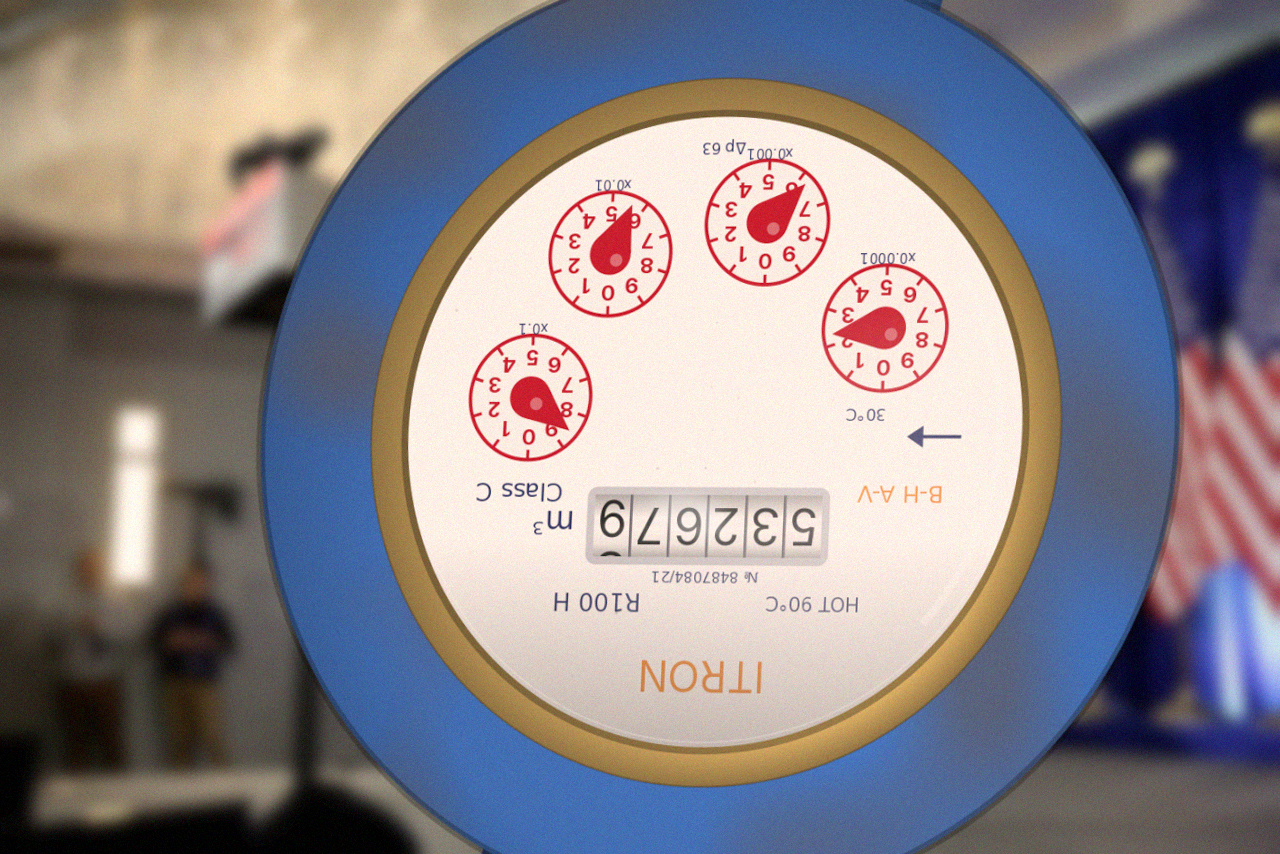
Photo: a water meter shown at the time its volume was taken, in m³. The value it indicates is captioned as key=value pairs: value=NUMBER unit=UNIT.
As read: value=532678.8562 unit=m³
